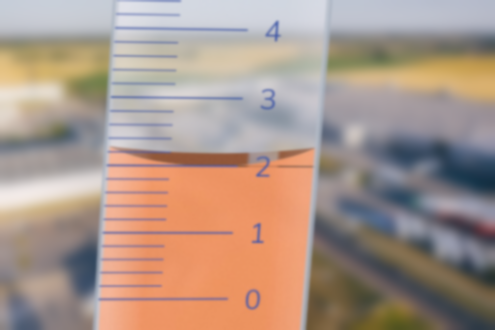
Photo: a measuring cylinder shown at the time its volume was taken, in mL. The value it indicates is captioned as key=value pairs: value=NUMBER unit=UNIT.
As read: value=2 unit=mL
